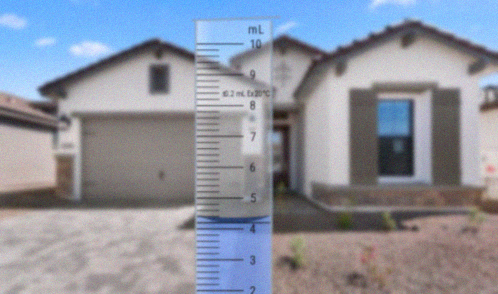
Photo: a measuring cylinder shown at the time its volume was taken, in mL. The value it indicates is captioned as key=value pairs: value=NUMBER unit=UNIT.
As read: value=4.2 unit=mL
